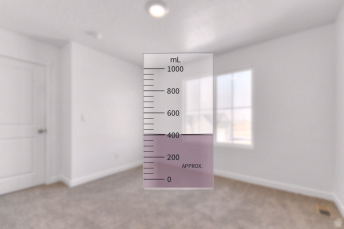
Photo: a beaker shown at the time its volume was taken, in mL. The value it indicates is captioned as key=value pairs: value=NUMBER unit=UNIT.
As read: value=400 unit=mL
